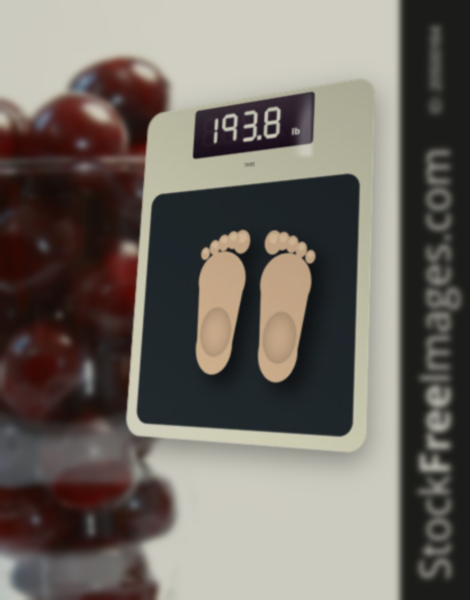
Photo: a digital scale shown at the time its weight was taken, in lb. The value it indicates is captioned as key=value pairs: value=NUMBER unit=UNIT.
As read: value=193.8 unit=lb
